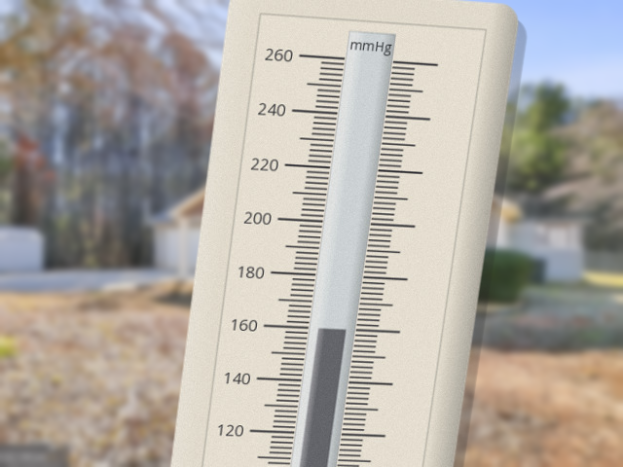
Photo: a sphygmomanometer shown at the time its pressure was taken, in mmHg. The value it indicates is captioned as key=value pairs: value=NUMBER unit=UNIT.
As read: value=160 unit=mmHg
